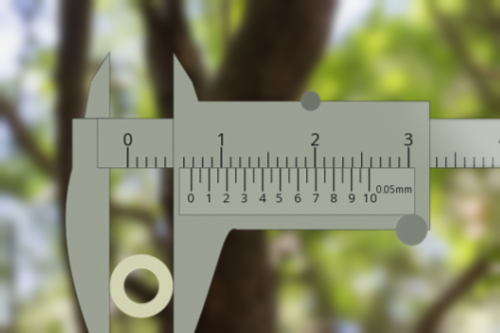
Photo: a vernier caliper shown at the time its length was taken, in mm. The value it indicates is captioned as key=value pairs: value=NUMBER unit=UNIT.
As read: value=6.8 unit=mm
